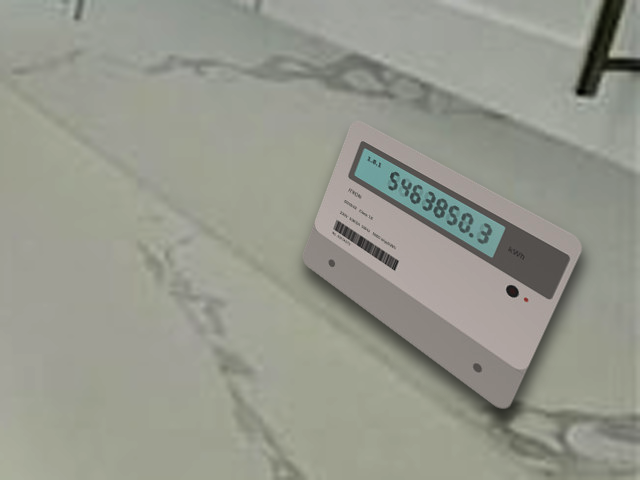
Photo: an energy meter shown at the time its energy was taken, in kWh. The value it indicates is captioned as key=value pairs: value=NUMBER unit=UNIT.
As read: value=5463850.3 unit=kWh
